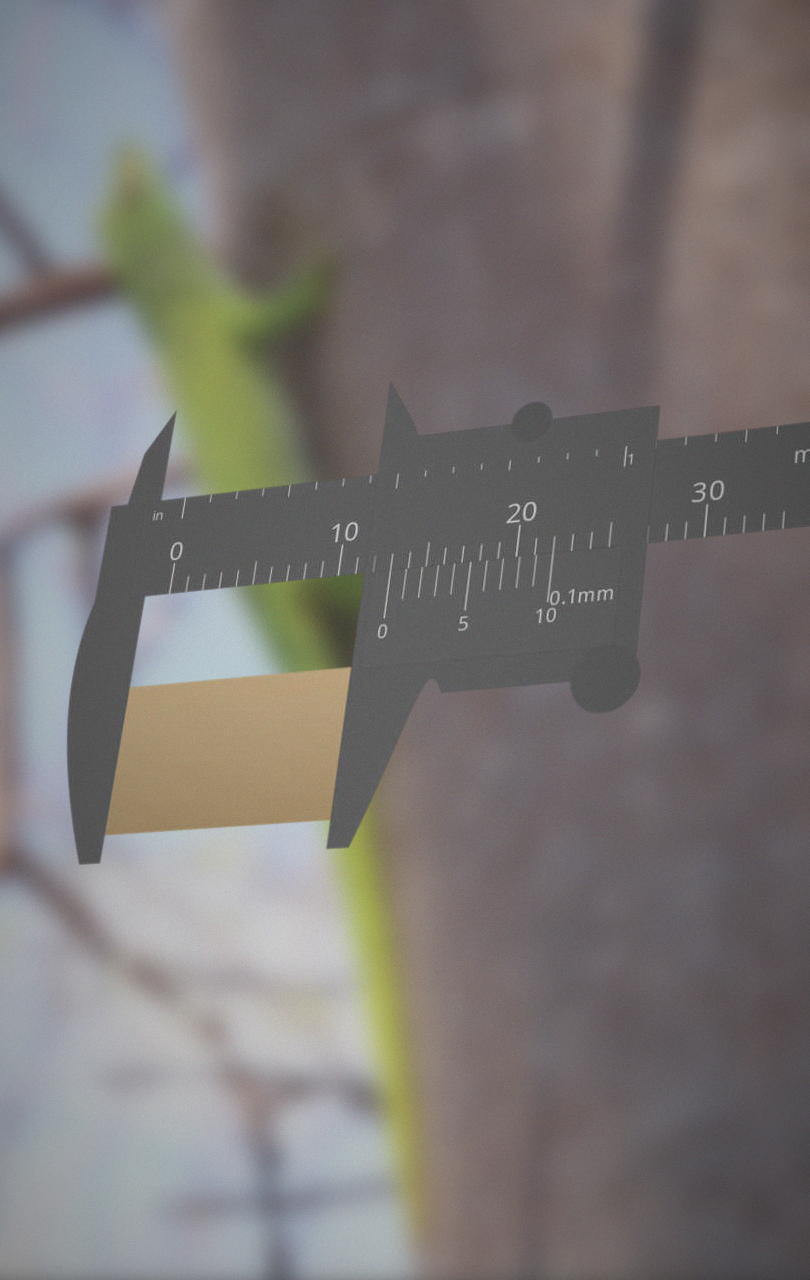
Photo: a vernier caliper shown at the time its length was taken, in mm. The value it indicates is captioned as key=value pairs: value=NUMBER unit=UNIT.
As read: value=13.0 unit=mm
